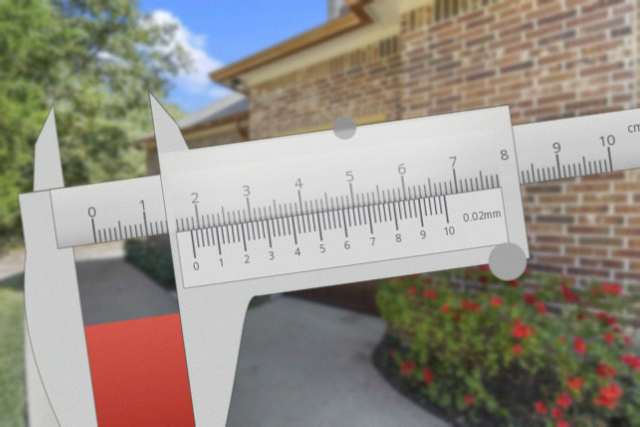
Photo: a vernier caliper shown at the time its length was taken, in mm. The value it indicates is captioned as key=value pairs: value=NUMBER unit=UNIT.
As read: value=18.5 unit=mm
